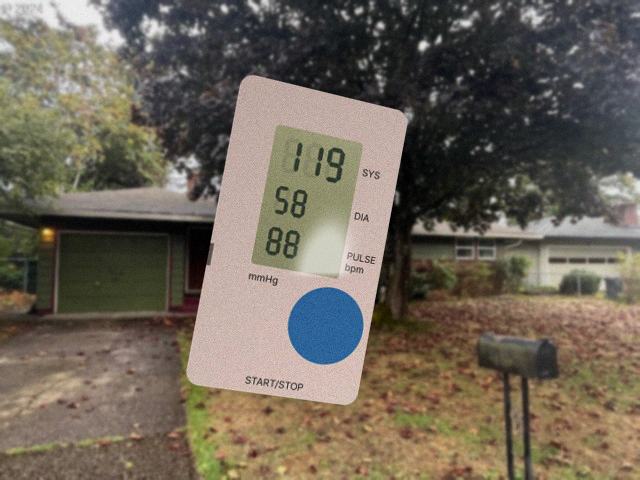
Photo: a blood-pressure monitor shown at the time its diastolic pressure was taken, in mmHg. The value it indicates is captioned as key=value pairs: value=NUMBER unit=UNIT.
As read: value=58 unit=mmHg
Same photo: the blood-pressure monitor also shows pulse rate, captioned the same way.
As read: value=88 unit=bpm
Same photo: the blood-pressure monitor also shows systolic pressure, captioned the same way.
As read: value=119 unit=mmHg
